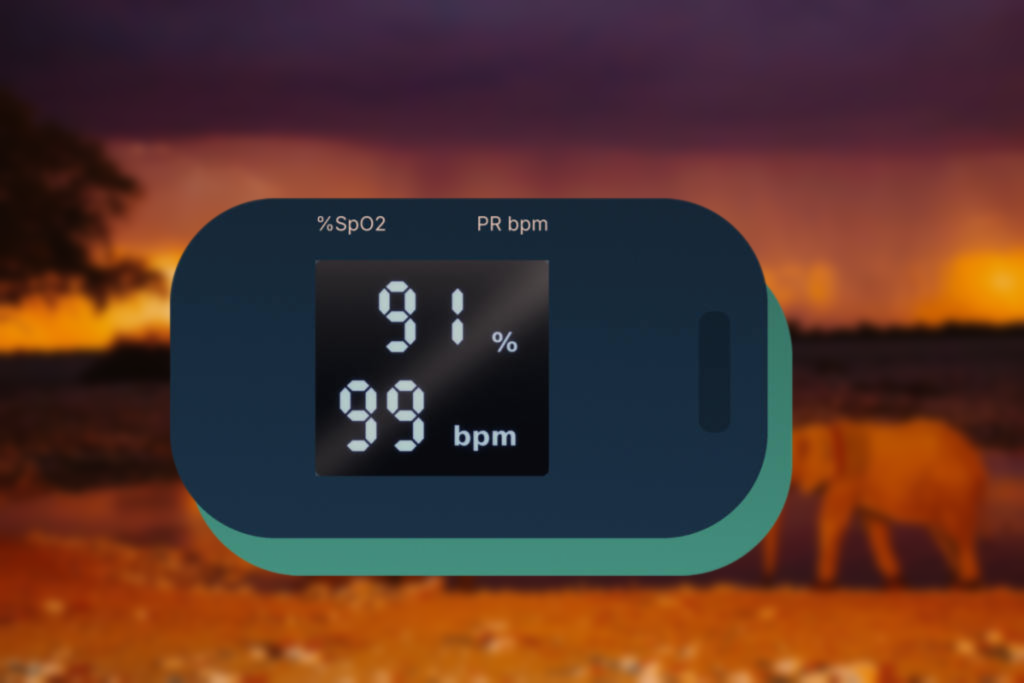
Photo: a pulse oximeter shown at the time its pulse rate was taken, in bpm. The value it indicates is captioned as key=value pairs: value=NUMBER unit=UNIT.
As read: value=99 unit=bpm
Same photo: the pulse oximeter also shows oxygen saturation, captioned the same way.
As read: value=91 unit=%
